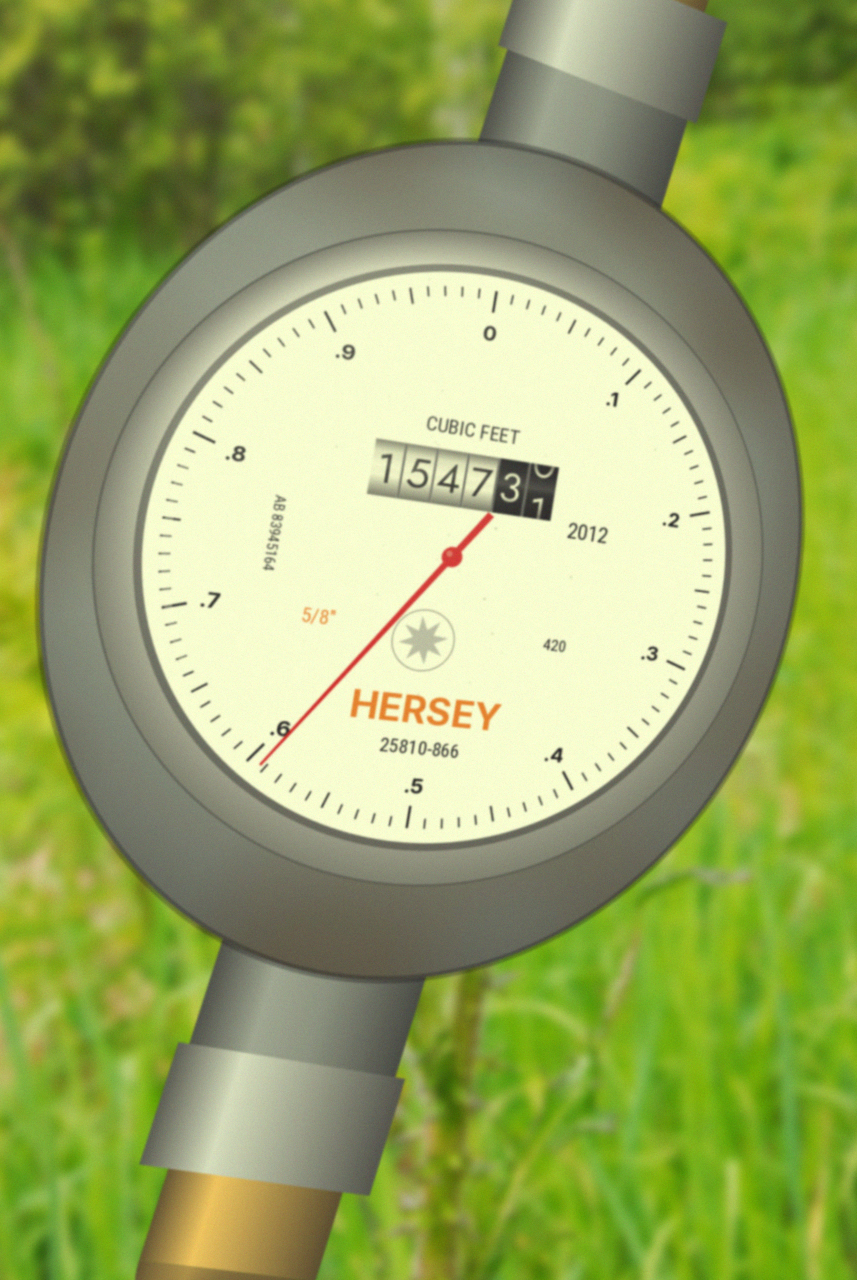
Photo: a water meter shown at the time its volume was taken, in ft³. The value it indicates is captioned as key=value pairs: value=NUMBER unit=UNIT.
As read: value=154730.59 unit=ft³
